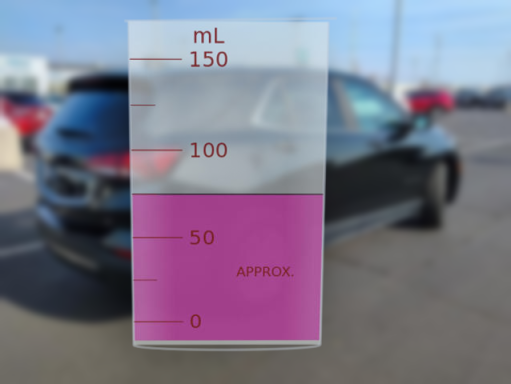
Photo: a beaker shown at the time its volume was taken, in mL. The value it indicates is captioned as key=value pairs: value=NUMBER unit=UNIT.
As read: value=75 unit=mL
